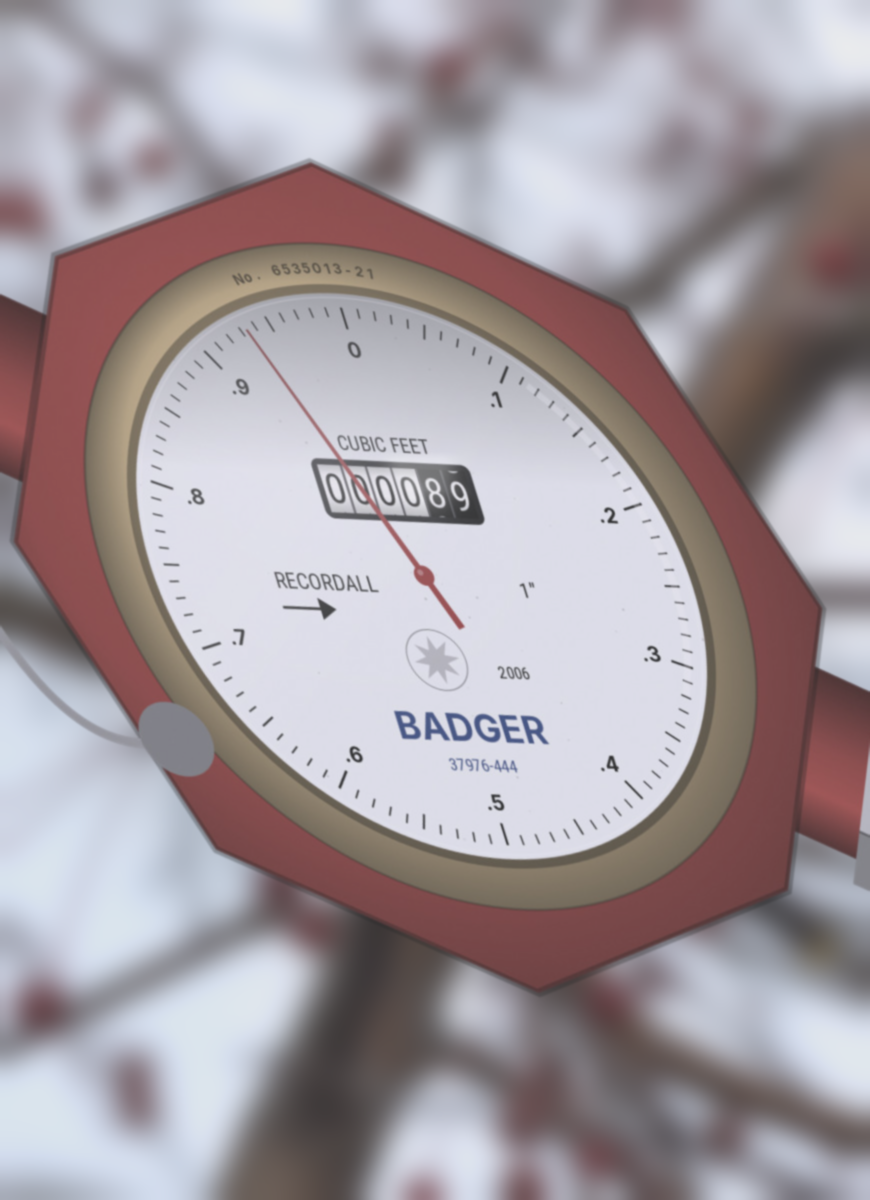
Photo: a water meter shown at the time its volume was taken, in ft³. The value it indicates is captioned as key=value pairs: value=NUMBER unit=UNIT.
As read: value=88.93 unit=ft³
